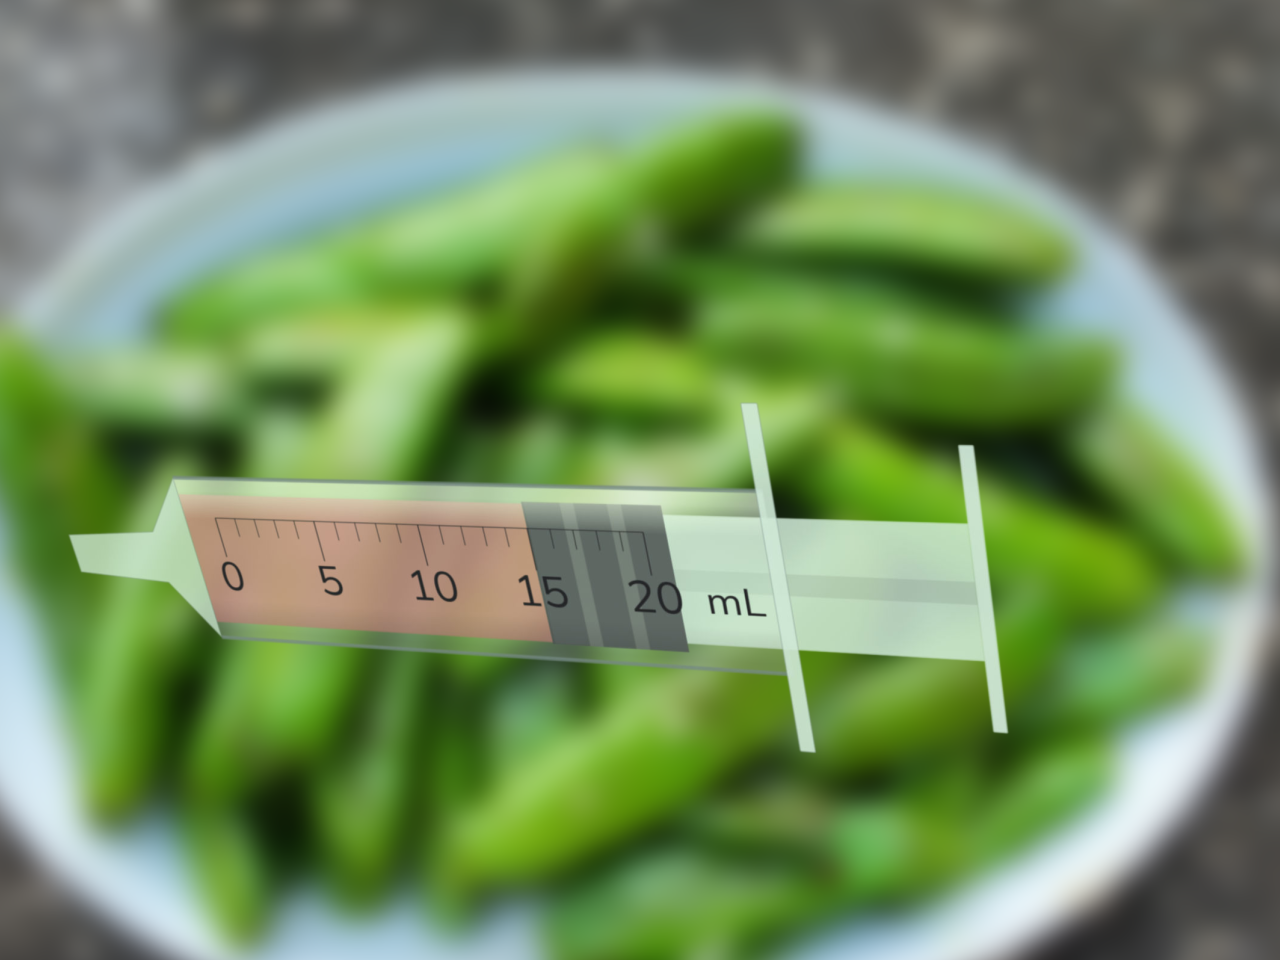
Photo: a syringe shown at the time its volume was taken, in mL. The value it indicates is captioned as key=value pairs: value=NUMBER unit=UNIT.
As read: value=15 unit=mL
